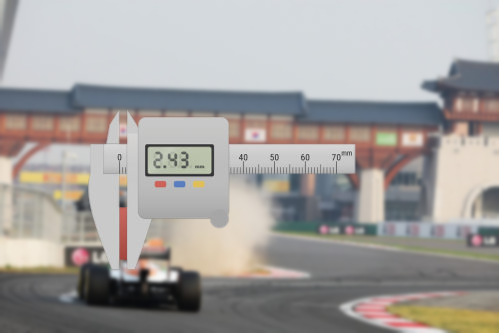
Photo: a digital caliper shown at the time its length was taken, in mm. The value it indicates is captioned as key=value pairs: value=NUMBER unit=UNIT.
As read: value=2.43 unit=mm
